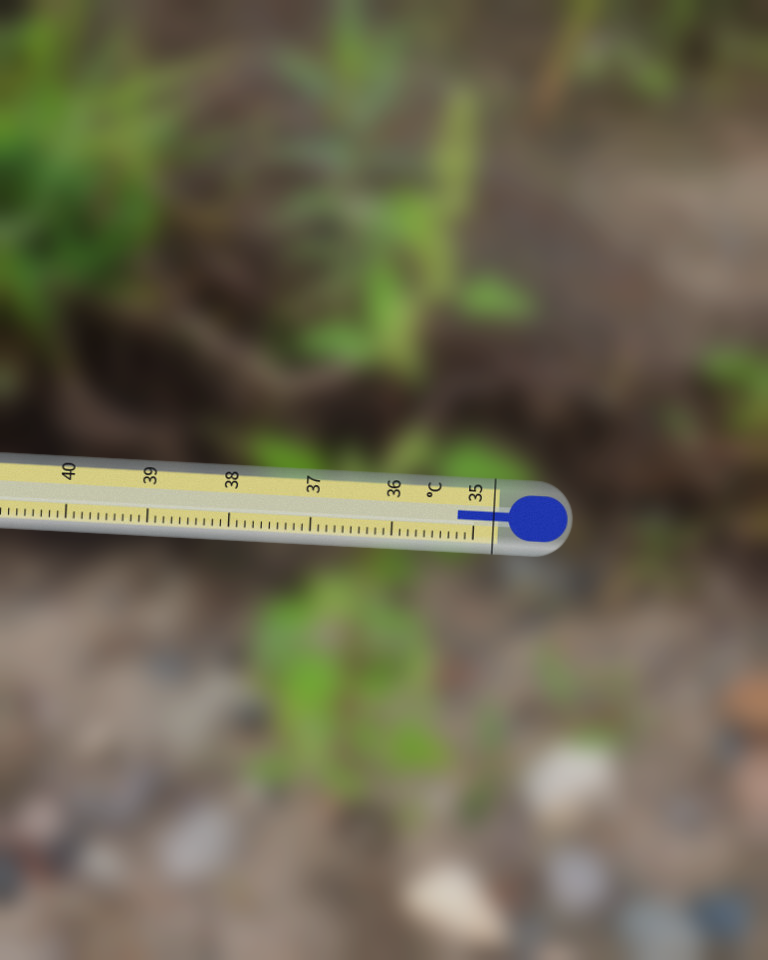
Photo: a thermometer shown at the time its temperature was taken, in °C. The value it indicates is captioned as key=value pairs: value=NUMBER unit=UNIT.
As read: value=35.2 unit=°C
